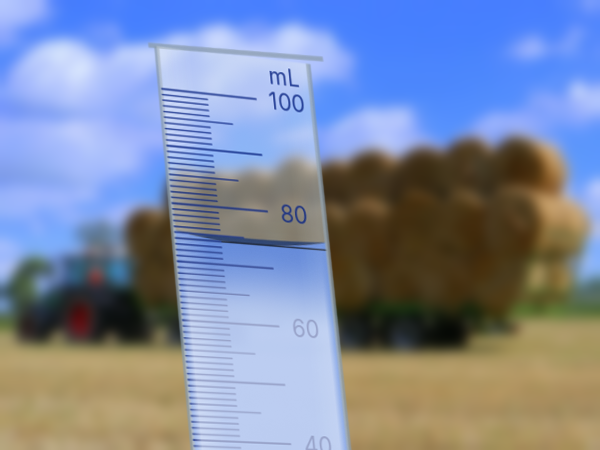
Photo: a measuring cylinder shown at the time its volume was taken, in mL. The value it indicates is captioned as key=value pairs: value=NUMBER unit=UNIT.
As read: value=74 unit=mL
